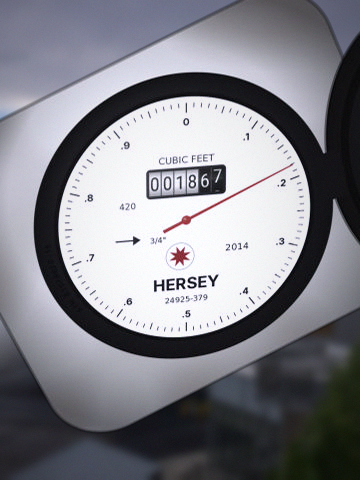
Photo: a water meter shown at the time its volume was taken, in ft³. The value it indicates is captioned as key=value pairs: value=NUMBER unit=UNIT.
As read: value=1867.18 unit=ft³
